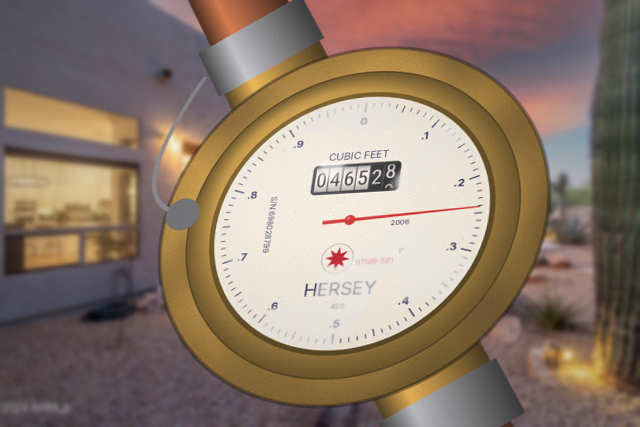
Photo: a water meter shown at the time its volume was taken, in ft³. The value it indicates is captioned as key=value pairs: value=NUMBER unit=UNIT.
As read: value=46528.24 unit=ft³
